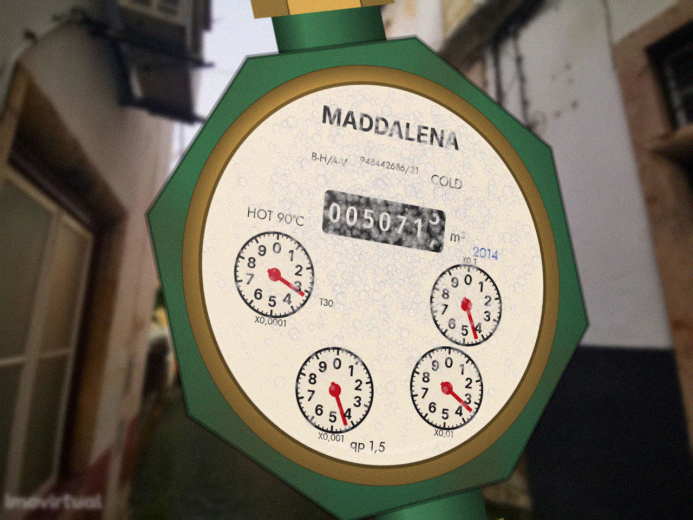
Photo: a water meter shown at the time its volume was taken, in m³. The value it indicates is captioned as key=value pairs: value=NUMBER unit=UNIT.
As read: value=50713.4343 unit=m³
